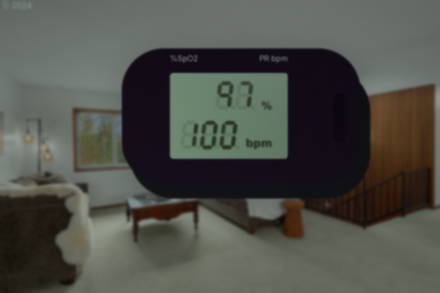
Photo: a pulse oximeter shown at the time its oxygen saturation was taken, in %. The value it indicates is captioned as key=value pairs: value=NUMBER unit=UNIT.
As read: value=97 unit=%
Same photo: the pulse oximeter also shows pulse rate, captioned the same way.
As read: value=100 unit=bpm
